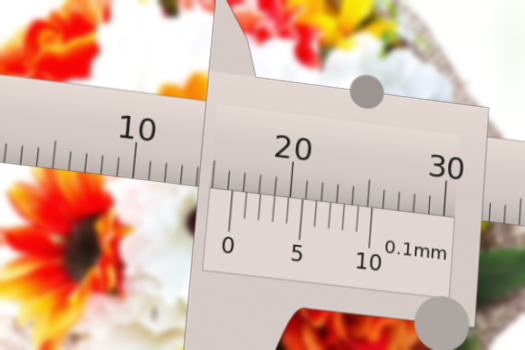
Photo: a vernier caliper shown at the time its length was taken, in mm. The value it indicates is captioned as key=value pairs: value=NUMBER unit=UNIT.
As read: value=16.3 unit=mm
